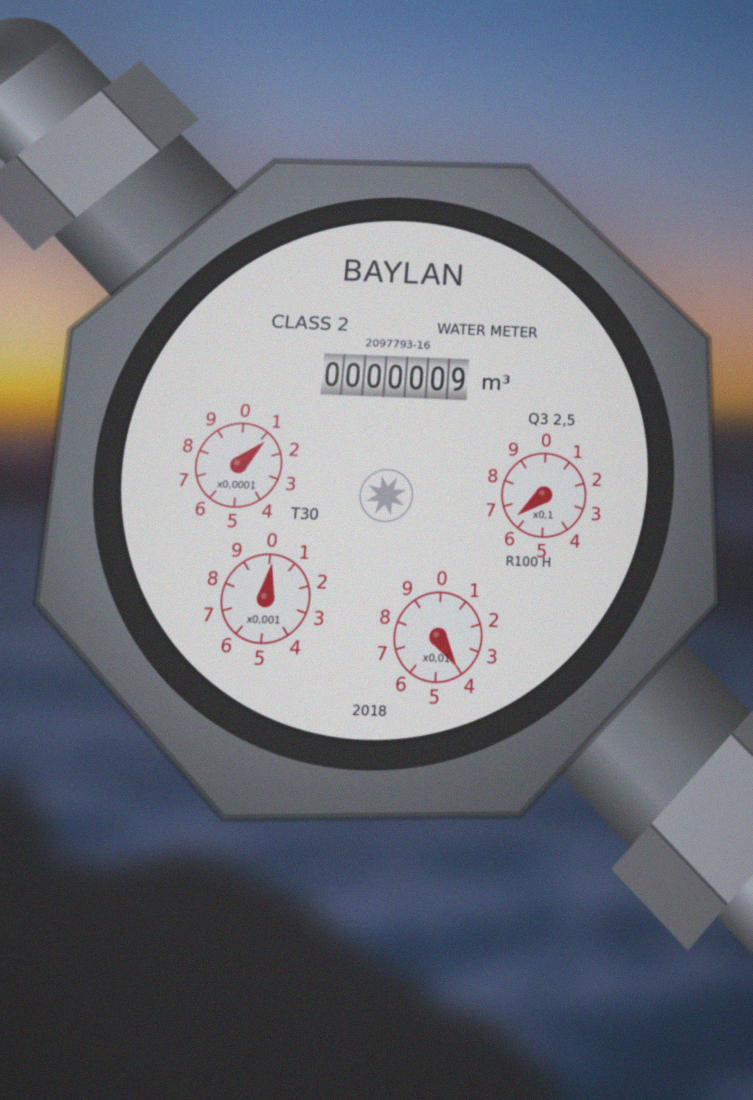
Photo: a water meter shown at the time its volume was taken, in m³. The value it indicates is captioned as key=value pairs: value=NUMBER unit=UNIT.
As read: value=9.6401 unit=m³
